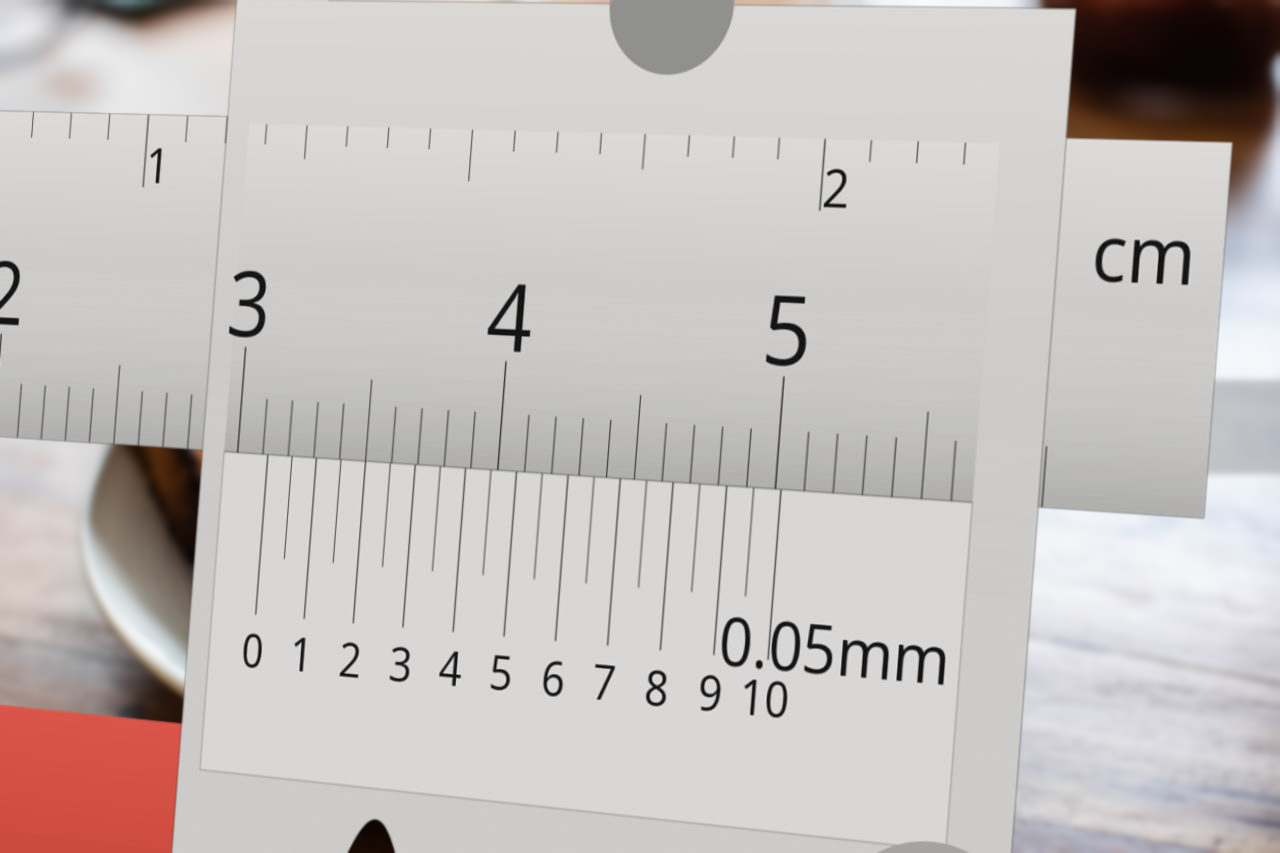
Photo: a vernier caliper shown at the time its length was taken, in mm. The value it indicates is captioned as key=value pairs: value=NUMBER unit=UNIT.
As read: value=31.20 unit=mm
